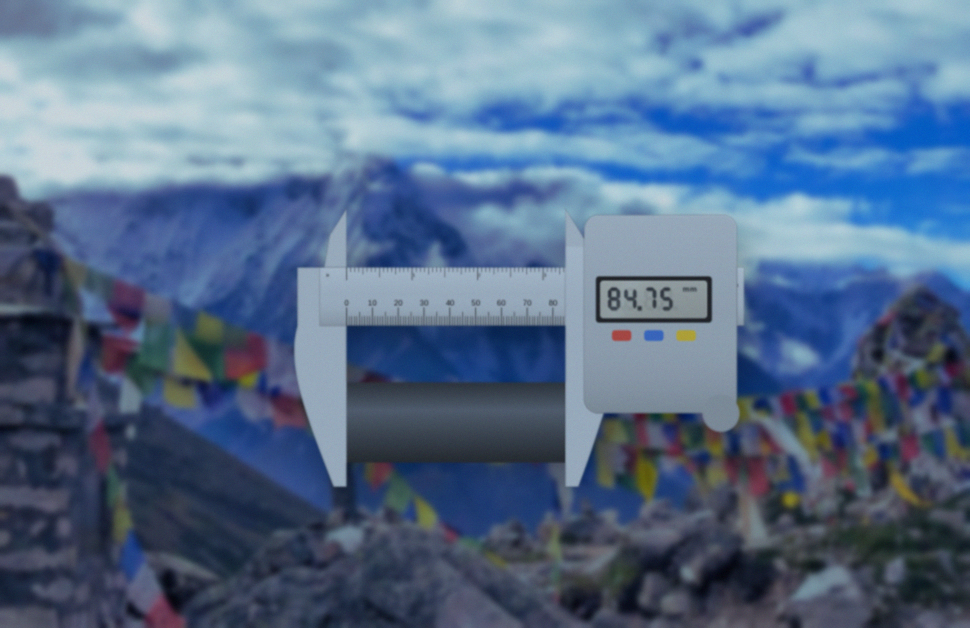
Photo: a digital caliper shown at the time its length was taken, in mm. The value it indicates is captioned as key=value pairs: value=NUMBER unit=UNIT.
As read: value=84.75 unit=mm
